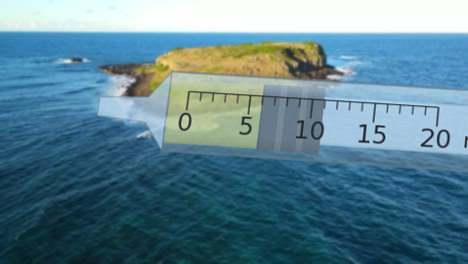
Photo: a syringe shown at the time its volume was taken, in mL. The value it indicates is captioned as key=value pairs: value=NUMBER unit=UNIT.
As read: value=6 unit=mL
